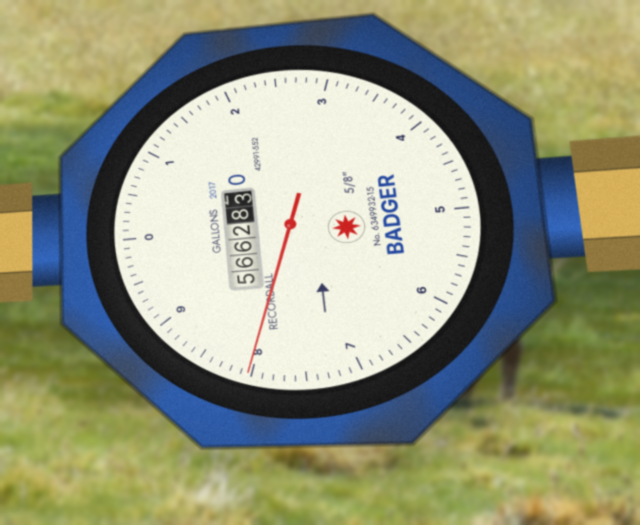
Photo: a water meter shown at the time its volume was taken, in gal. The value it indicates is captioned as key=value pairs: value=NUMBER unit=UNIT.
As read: value=5662828.0 unit=gal
